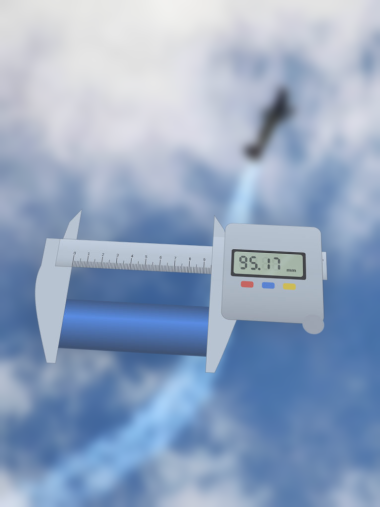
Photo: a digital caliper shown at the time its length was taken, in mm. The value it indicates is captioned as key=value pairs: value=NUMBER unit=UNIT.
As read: value=95.17 unit=mm
